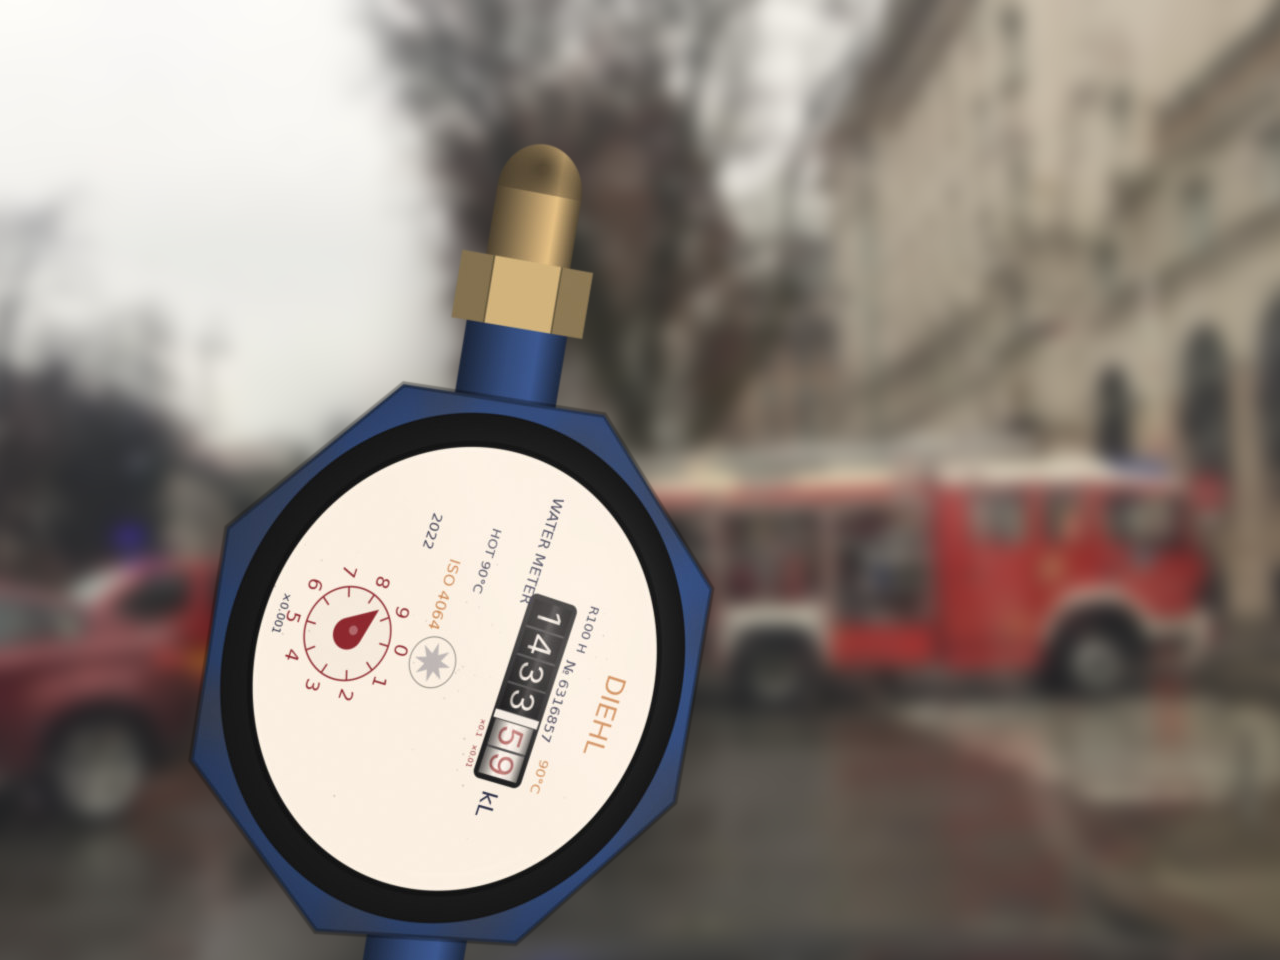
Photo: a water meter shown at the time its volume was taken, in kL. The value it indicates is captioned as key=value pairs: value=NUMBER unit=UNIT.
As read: value=1433.598 unit=kL
